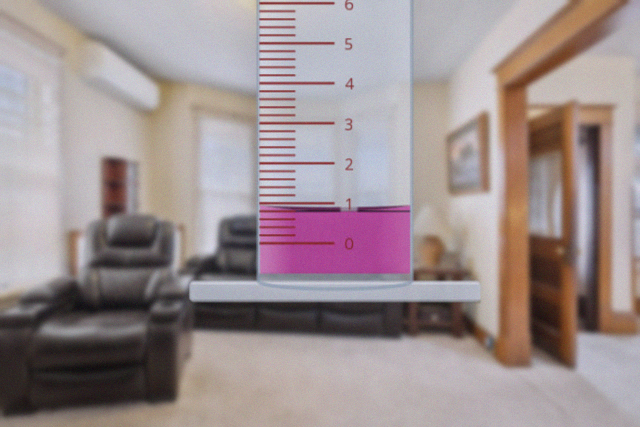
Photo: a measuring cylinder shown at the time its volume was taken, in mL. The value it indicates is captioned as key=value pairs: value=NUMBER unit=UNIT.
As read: value=0.8 unit=mL
